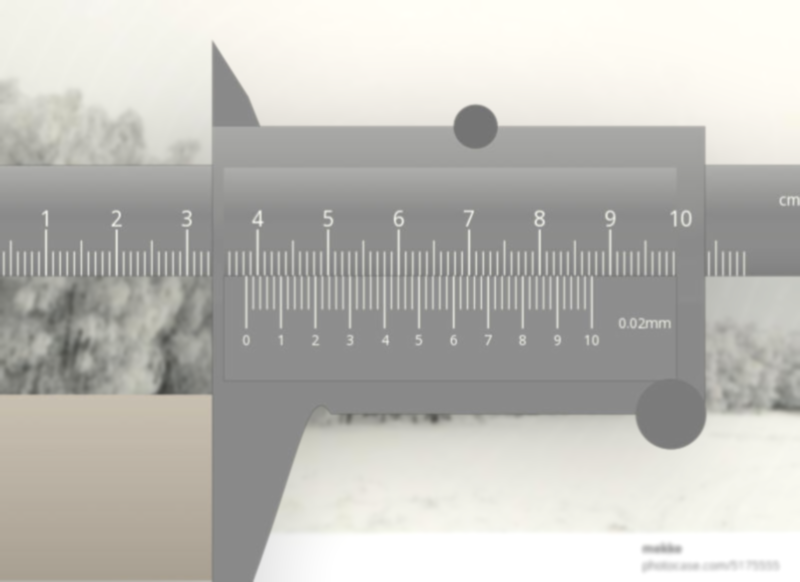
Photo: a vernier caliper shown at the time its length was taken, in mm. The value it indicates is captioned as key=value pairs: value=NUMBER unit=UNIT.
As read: value=38.4 unit=mm
